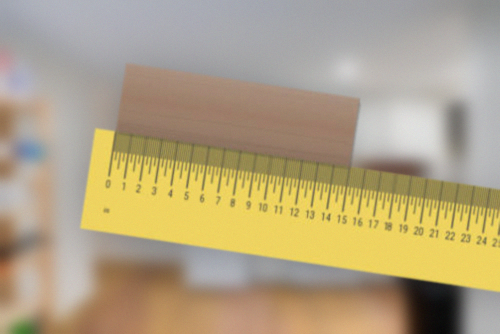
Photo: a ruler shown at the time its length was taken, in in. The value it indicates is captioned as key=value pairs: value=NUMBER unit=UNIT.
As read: value=15 unit=in
